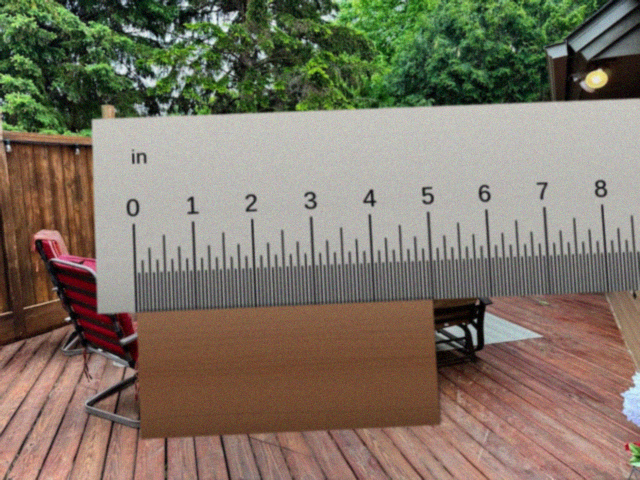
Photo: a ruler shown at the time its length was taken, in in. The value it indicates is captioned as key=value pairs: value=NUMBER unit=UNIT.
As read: value=5 unit=in
